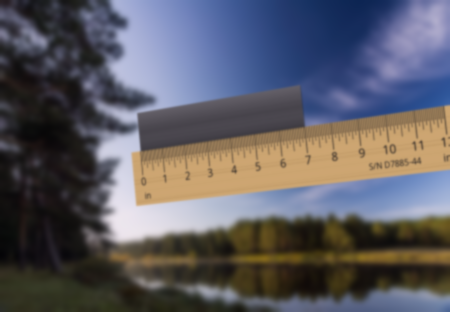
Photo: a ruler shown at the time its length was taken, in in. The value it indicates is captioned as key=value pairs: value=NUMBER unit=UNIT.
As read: value=7 unit=in
